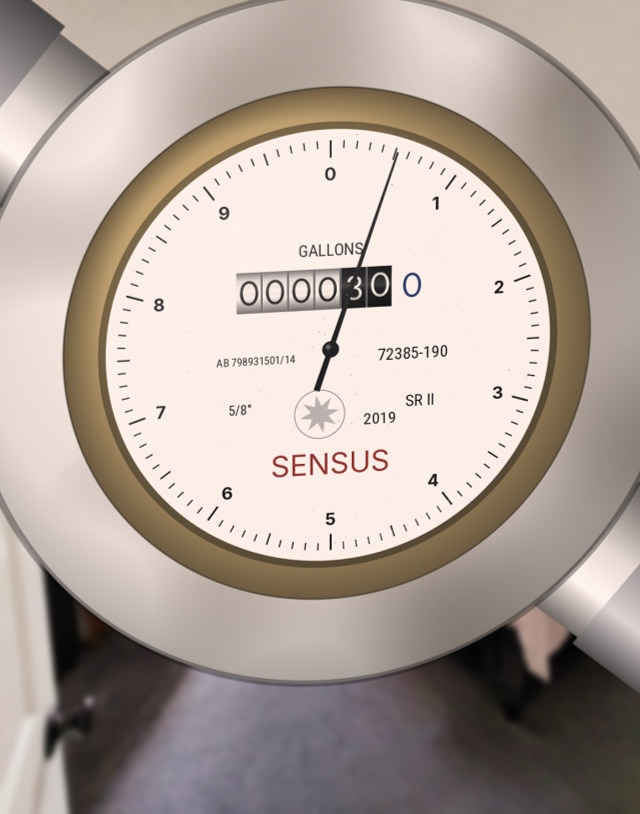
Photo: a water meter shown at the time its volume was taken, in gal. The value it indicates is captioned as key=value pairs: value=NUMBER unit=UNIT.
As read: value=300.5 unit=gal
